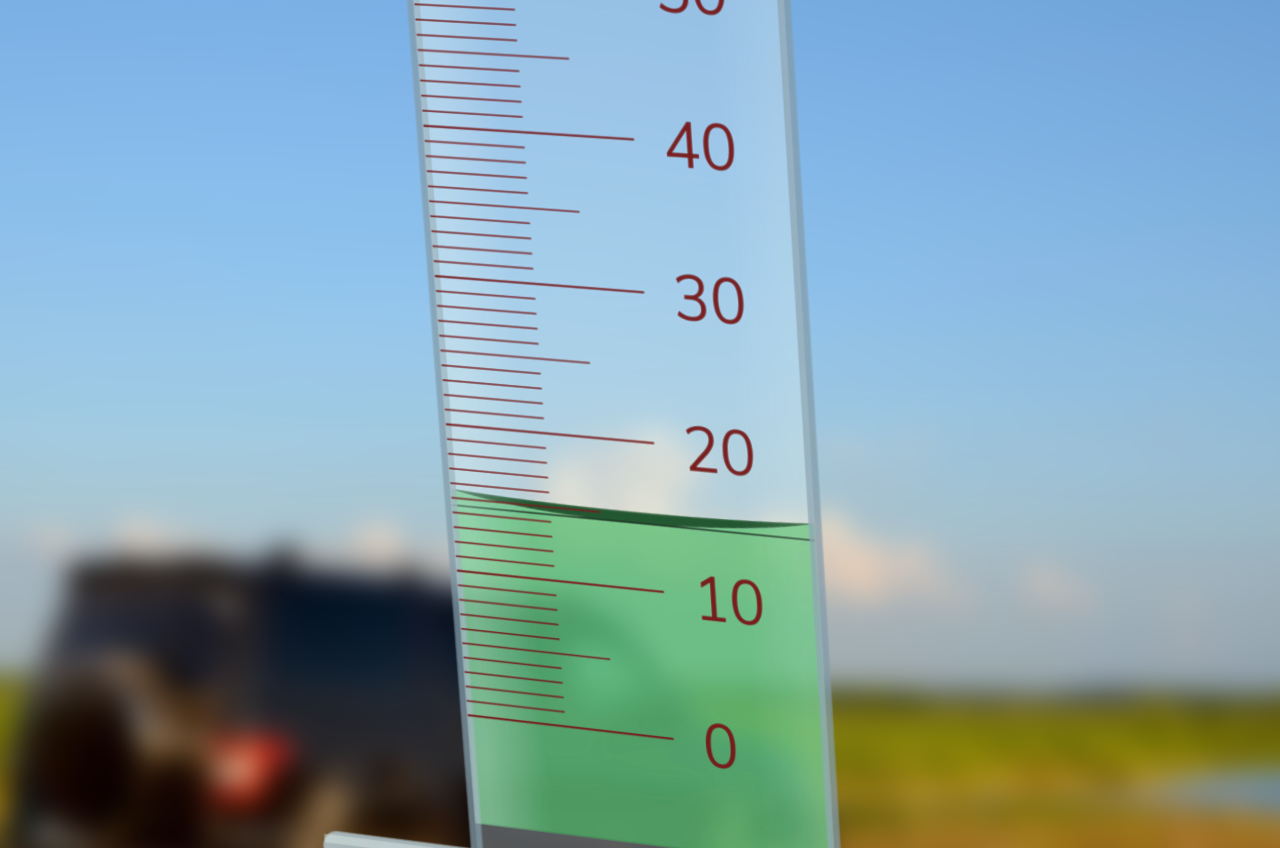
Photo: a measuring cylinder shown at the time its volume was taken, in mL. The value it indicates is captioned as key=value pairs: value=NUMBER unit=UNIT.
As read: value=14.5 unit=mL
